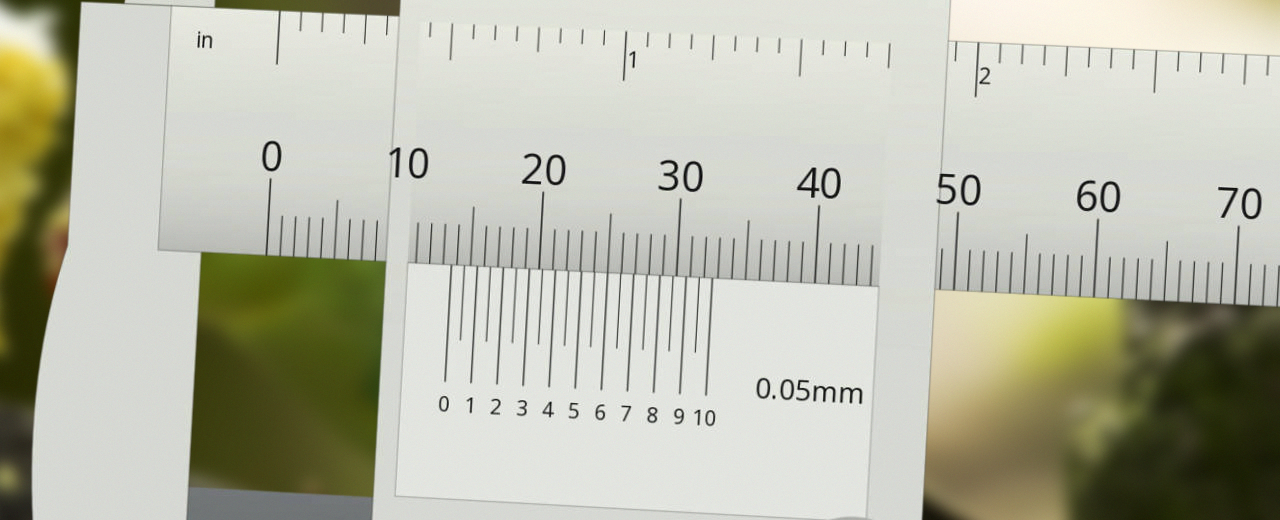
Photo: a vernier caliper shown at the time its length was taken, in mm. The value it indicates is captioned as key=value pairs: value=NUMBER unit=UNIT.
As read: value=13.6 unit=mm
